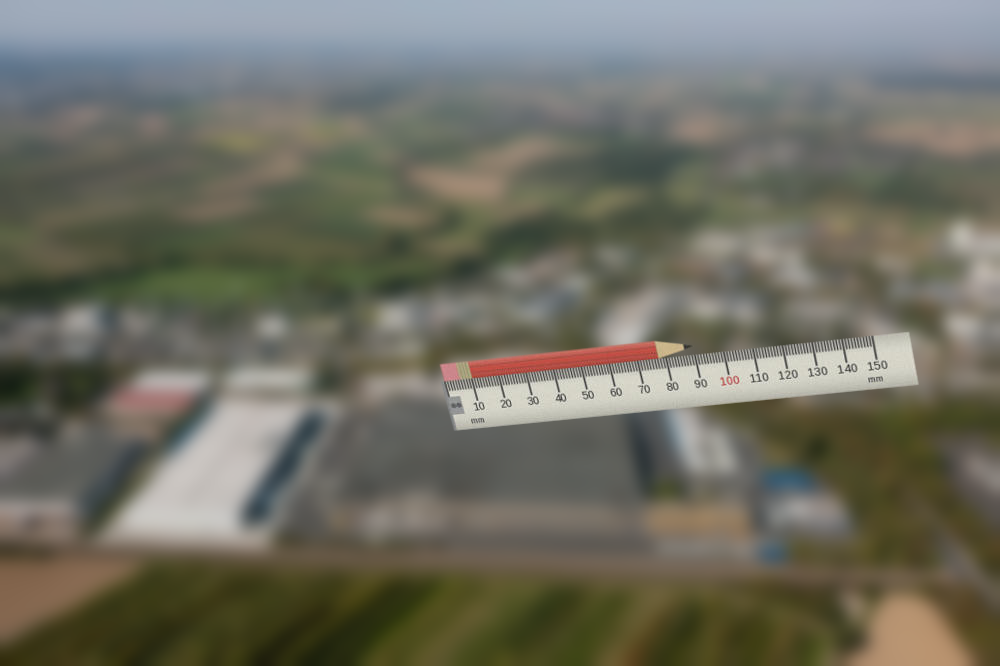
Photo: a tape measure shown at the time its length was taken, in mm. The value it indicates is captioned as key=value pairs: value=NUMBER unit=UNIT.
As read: value=90 unit=mm
